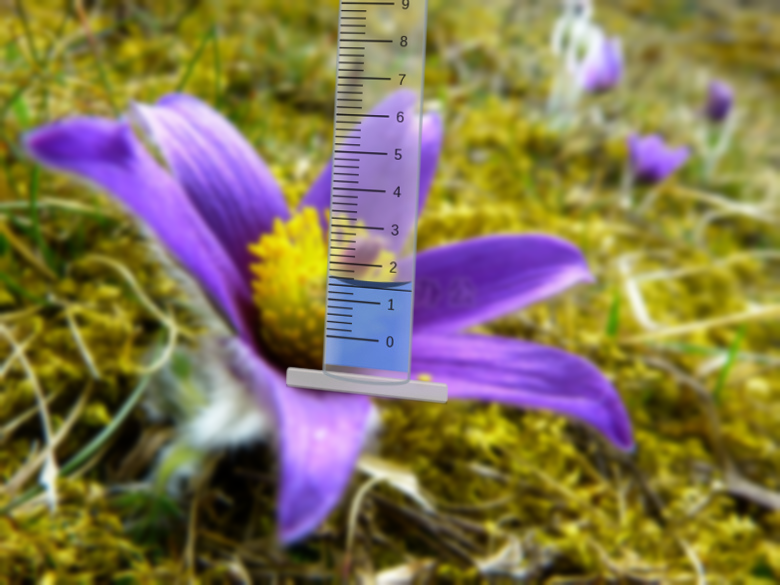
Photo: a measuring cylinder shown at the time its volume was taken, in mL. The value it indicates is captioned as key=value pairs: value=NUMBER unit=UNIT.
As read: value=1.4 unit=mL
